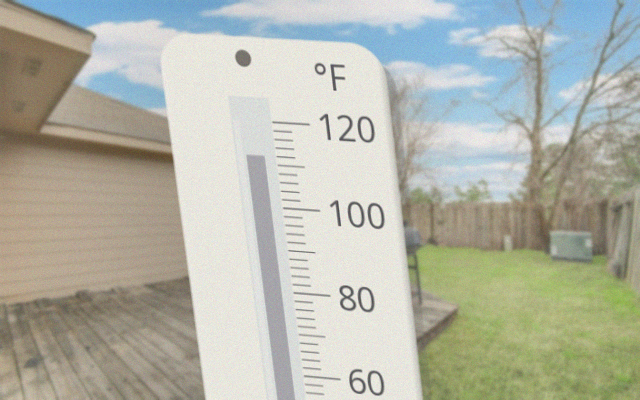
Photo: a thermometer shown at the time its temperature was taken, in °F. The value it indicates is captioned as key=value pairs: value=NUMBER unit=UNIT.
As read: value=112 unit=°F
